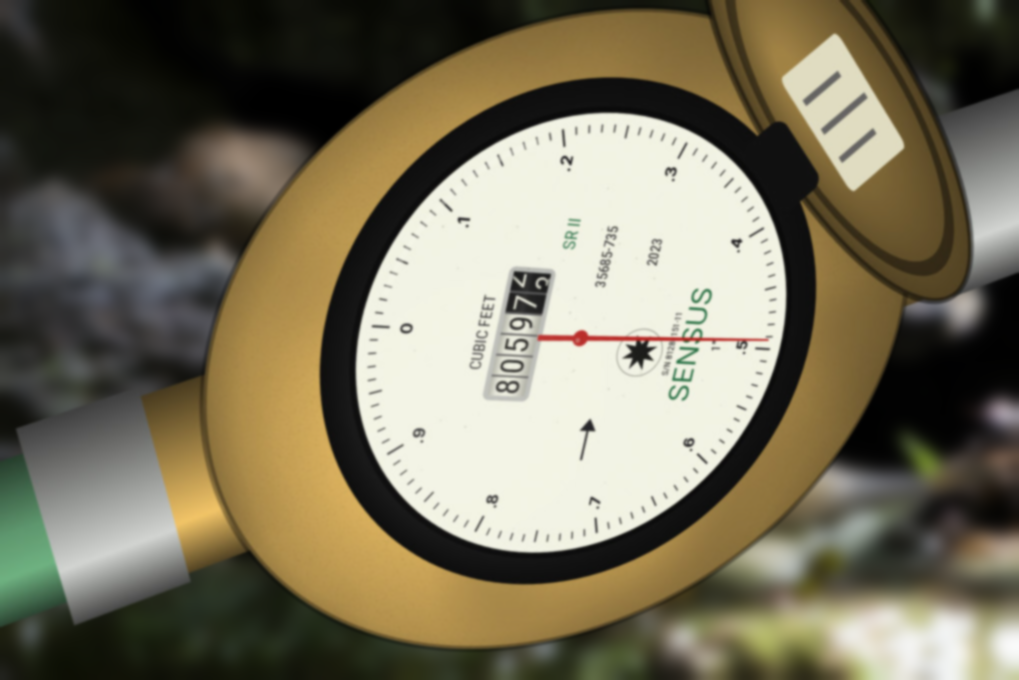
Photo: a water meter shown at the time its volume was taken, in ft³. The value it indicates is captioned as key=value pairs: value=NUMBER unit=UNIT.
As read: value=805972.49 unit=ft³
